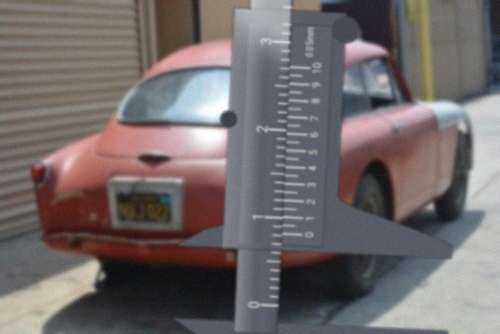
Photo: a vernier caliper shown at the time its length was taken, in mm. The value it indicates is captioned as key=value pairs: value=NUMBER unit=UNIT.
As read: value=8.2 unit=mm
